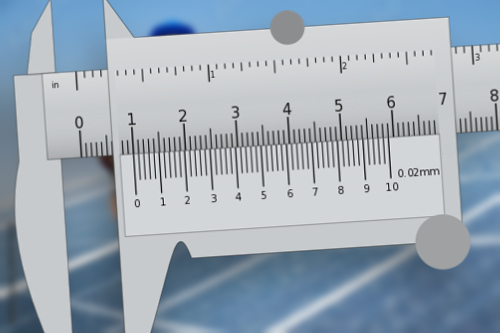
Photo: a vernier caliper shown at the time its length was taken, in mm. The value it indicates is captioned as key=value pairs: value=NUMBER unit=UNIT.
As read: value=10.0 unit=mm
